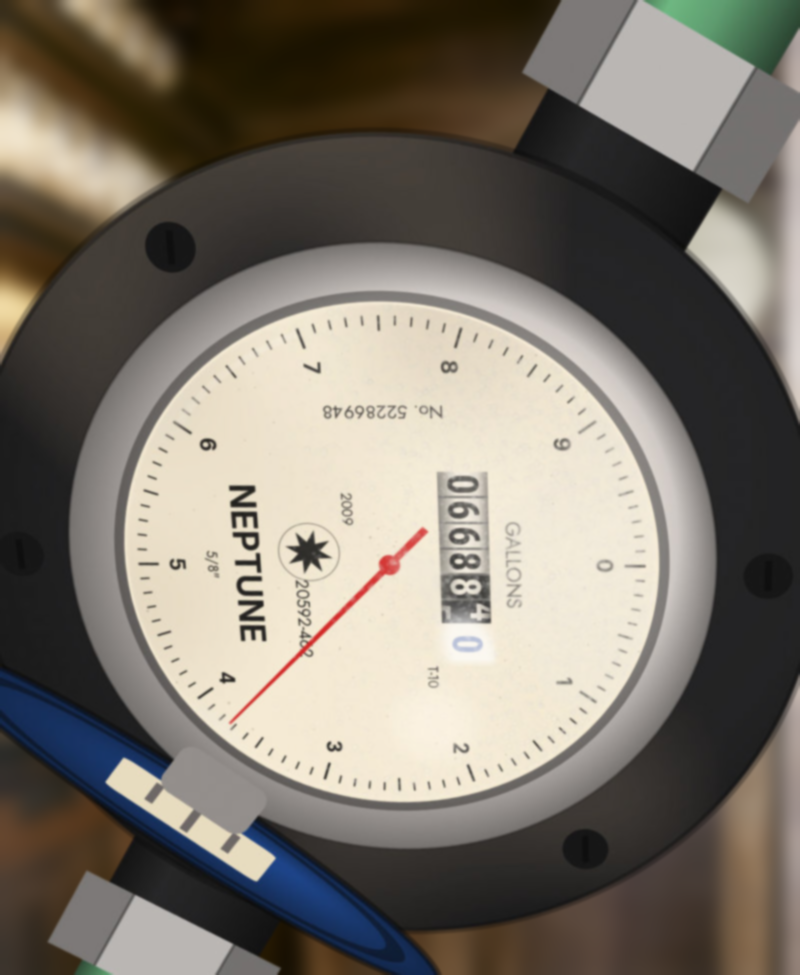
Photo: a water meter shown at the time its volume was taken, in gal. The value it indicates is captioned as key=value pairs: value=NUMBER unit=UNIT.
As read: value=668843.7 unit=gal
